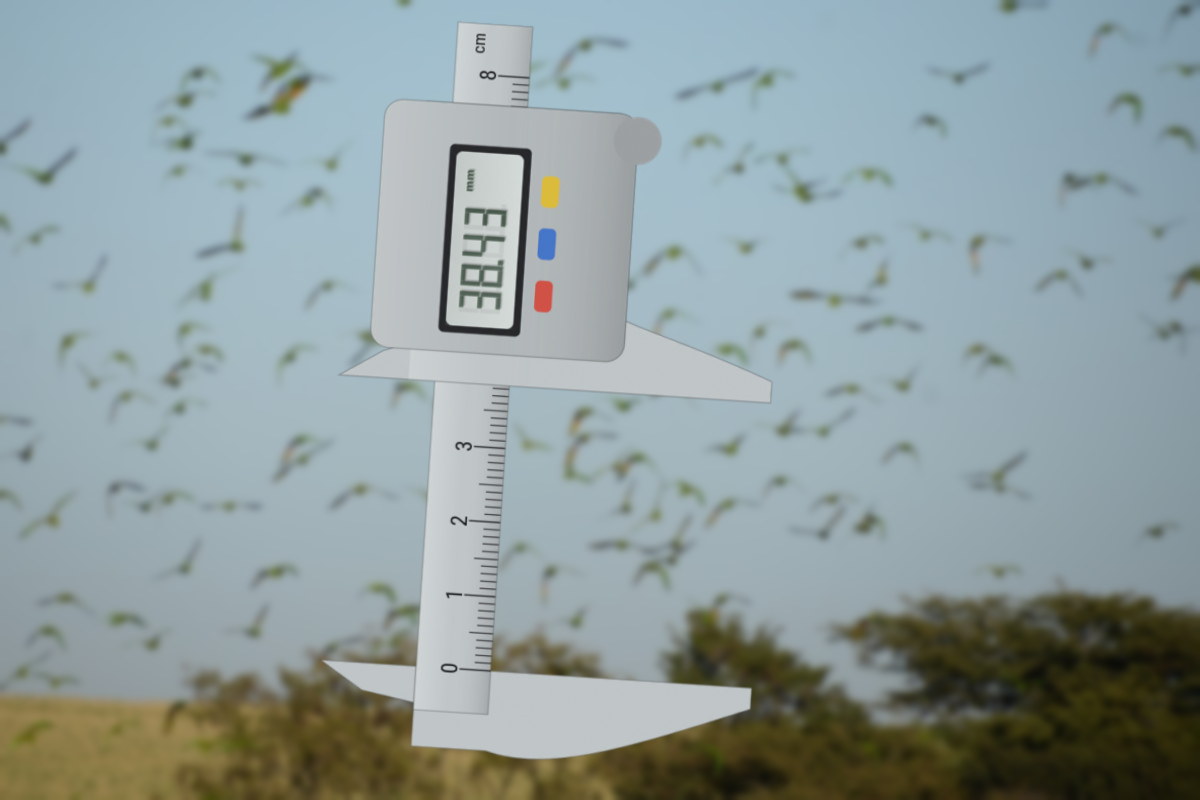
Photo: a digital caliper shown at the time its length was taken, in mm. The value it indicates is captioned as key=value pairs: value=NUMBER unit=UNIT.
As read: value=38.43 unit=mm
